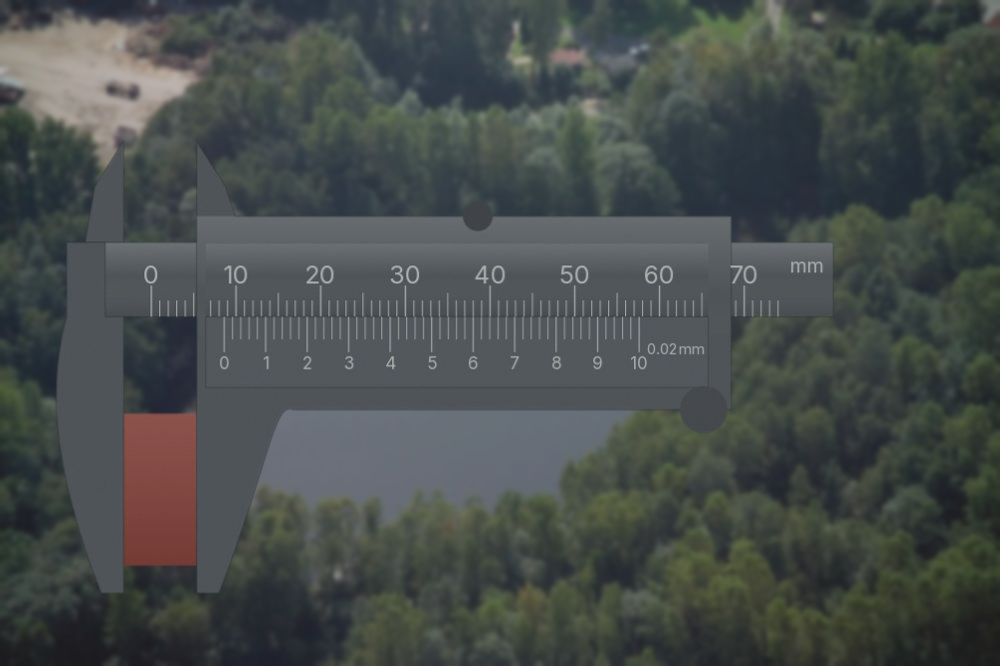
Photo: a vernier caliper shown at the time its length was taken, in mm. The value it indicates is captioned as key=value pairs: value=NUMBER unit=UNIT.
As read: value=8.6 unit=mm
